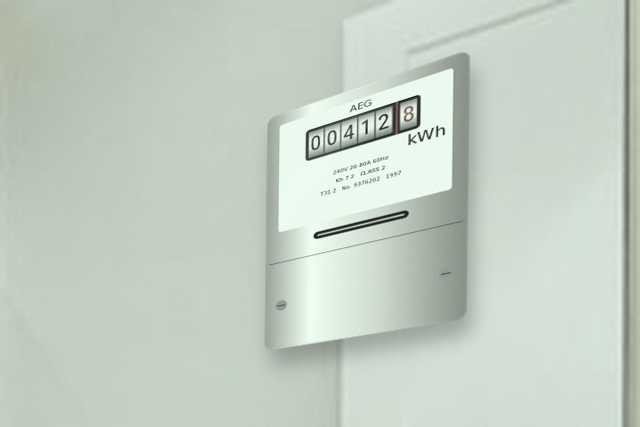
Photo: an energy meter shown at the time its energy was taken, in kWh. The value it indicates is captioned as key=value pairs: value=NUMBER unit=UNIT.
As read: value=412.8 unit=kWh
